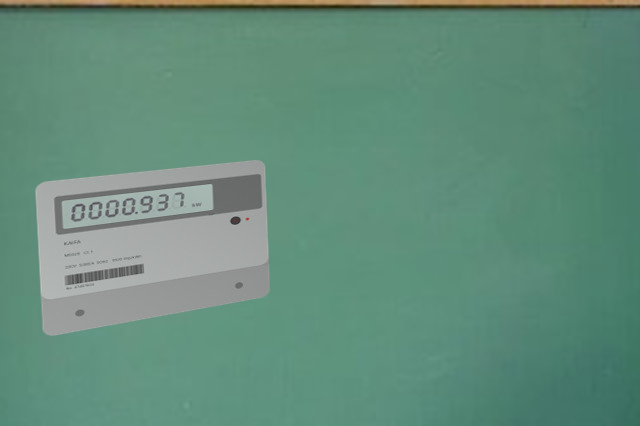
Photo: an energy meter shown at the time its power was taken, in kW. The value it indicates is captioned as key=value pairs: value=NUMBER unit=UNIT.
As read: value=0.937 unit=kW
